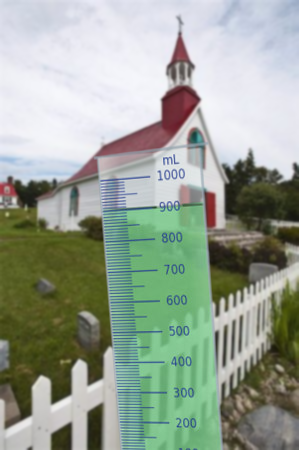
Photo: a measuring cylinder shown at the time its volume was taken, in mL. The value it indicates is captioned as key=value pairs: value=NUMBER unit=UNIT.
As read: value=900 unit=mL
